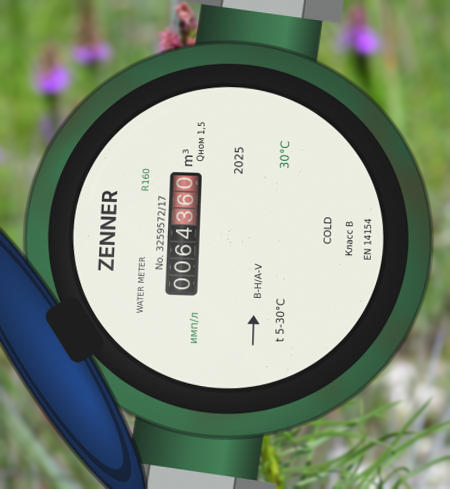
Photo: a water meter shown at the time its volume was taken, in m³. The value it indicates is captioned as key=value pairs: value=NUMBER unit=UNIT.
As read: value=64.360 unit=m³
